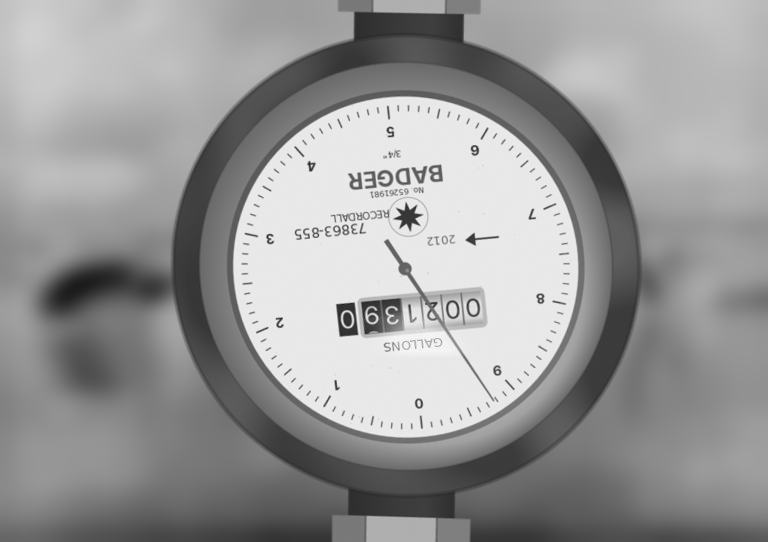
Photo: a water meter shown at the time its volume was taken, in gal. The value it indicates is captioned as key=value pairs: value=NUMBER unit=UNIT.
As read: value=21389.2 unit=gal
